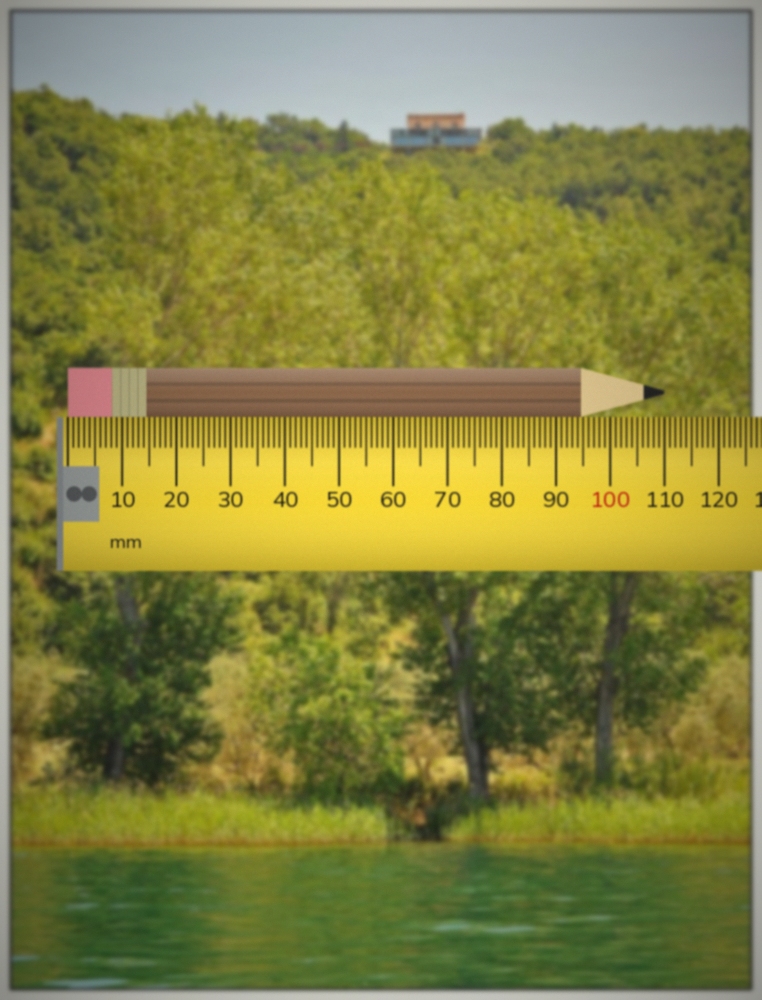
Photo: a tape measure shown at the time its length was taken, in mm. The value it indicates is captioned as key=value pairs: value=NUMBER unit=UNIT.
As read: value=110 unit=mm
